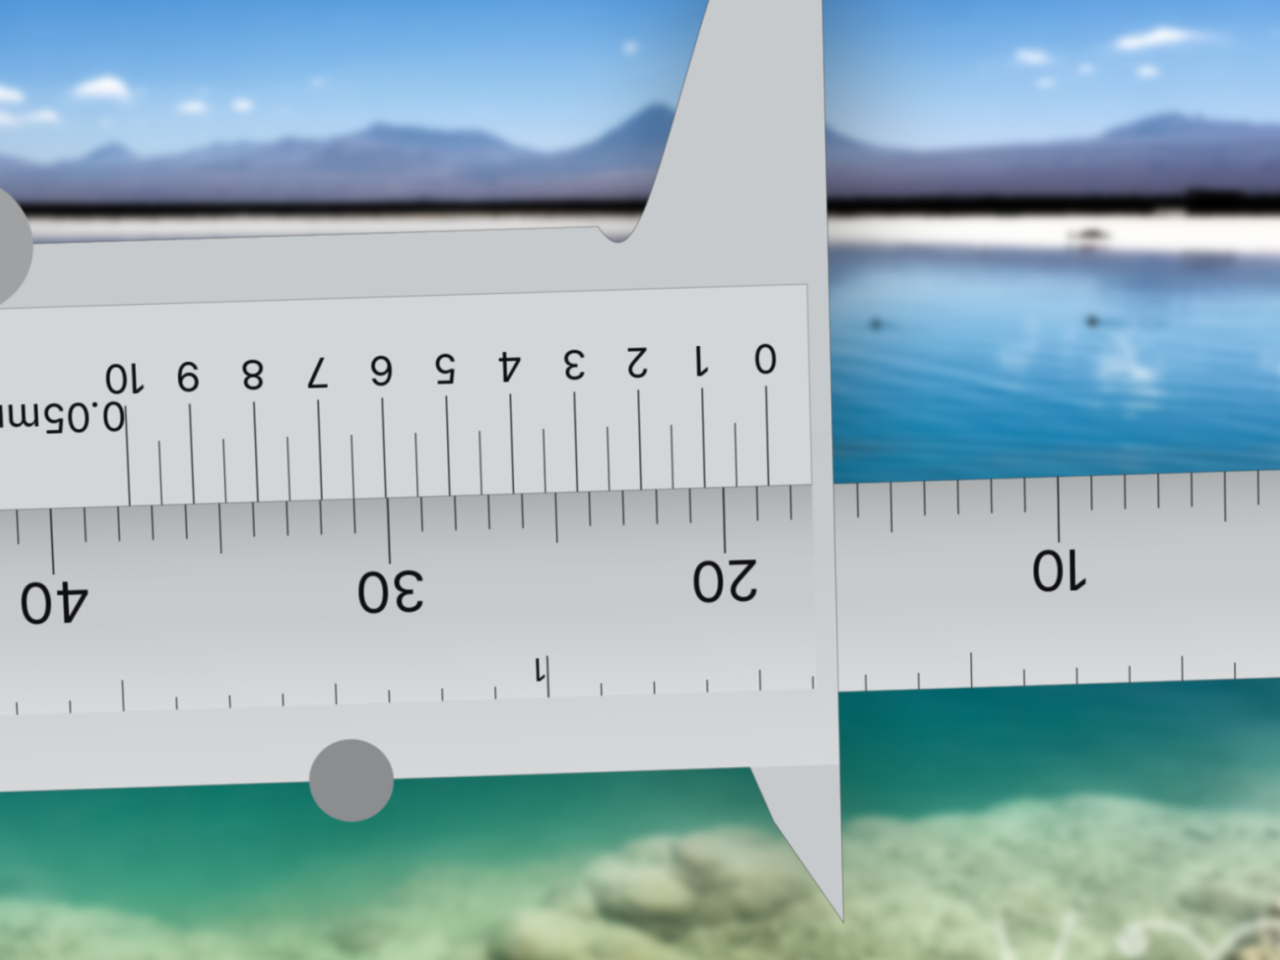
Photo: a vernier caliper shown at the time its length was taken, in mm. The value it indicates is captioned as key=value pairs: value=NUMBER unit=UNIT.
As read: value=18.65 unit=mm
